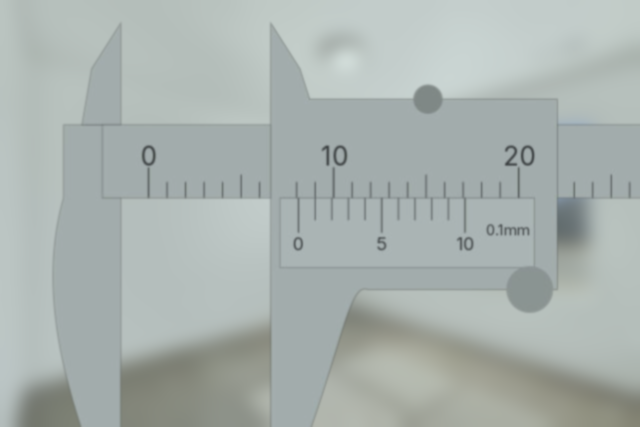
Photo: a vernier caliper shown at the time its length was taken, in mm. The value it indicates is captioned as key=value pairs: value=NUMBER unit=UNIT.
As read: value=8.1 unit=mm
